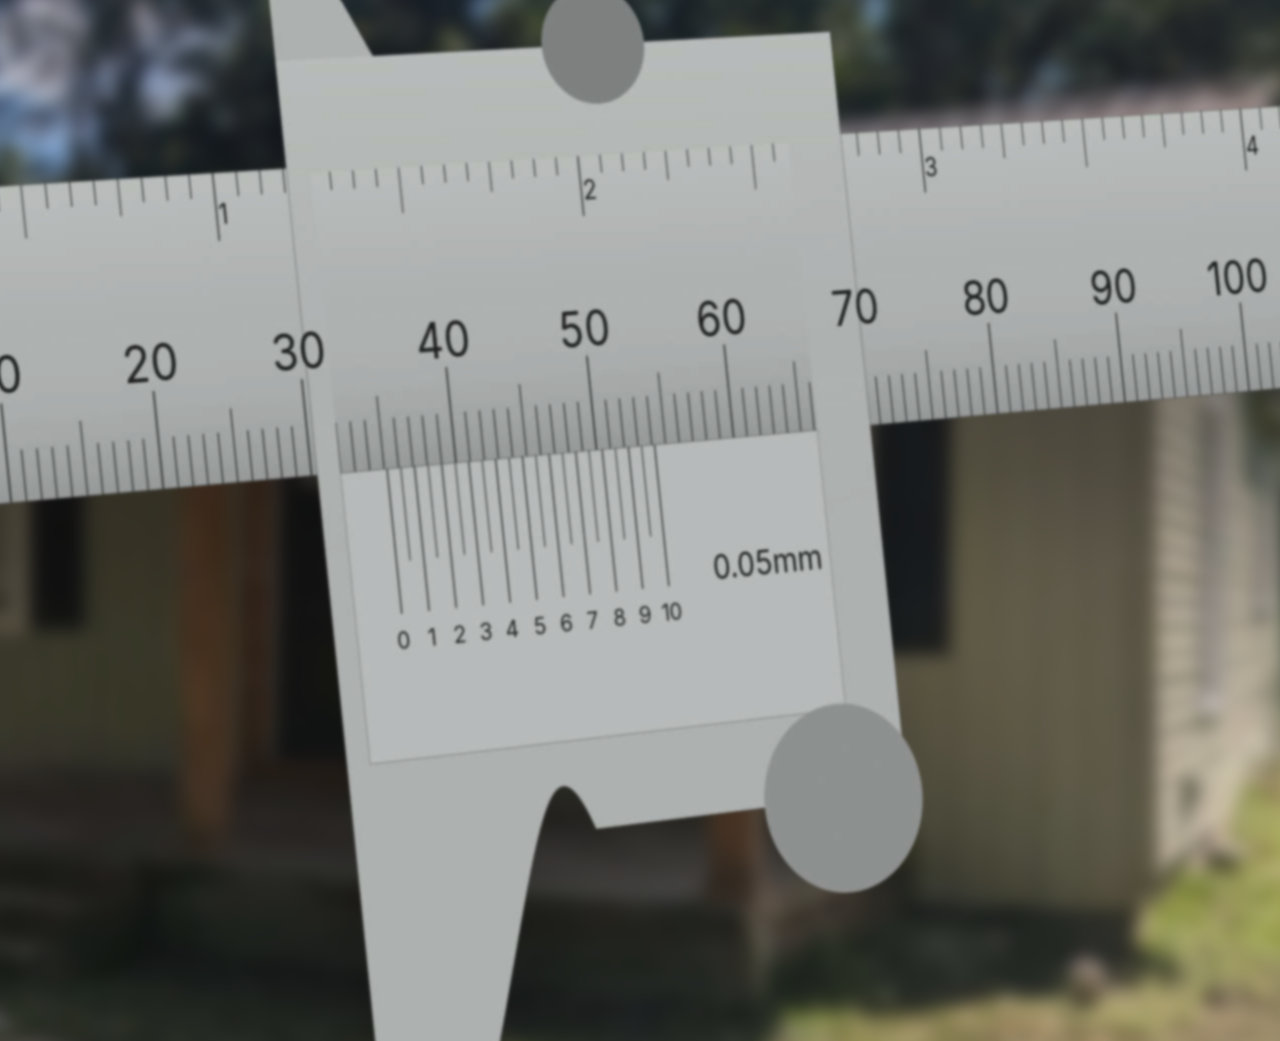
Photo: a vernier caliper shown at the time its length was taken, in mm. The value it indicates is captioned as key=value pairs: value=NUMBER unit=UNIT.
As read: value=35.2 unit=mm
